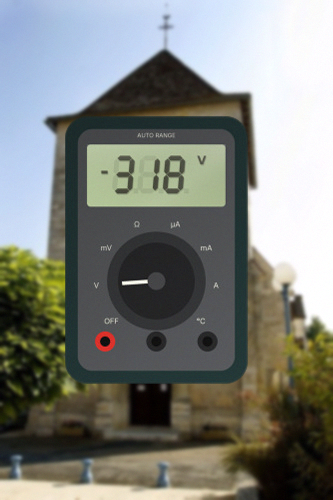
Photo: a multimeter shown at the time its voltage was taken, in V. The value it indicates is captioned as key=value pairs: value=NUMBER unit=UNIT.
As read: value=-318 unit=V
